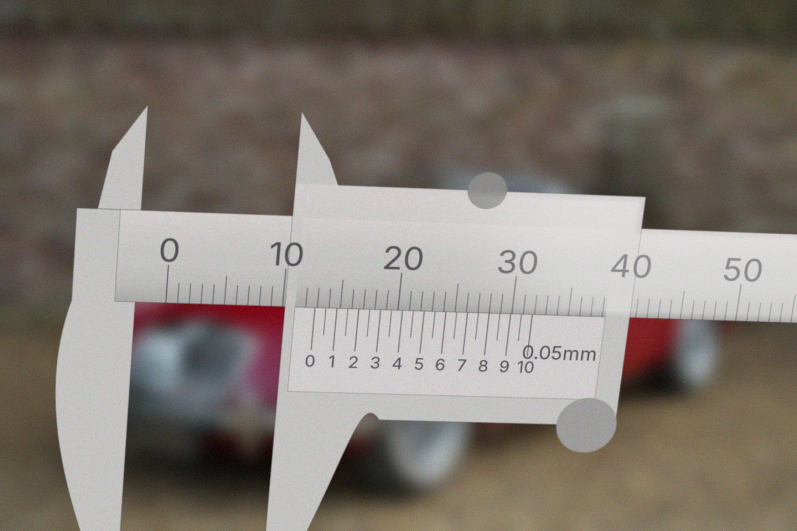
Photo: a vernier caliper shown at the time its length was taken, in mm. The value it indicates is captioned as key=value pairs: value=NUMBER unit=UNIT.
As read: value=12.8 unit=mm
